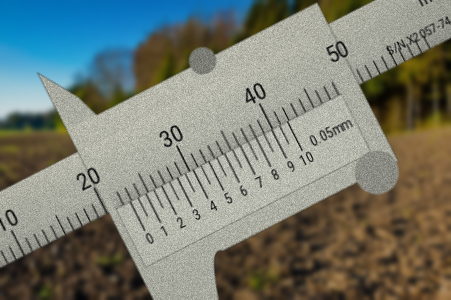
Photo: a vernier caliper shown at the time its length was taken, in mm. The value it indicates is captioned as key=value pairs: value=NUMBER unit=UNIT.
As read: value=22.8 unit=mm
